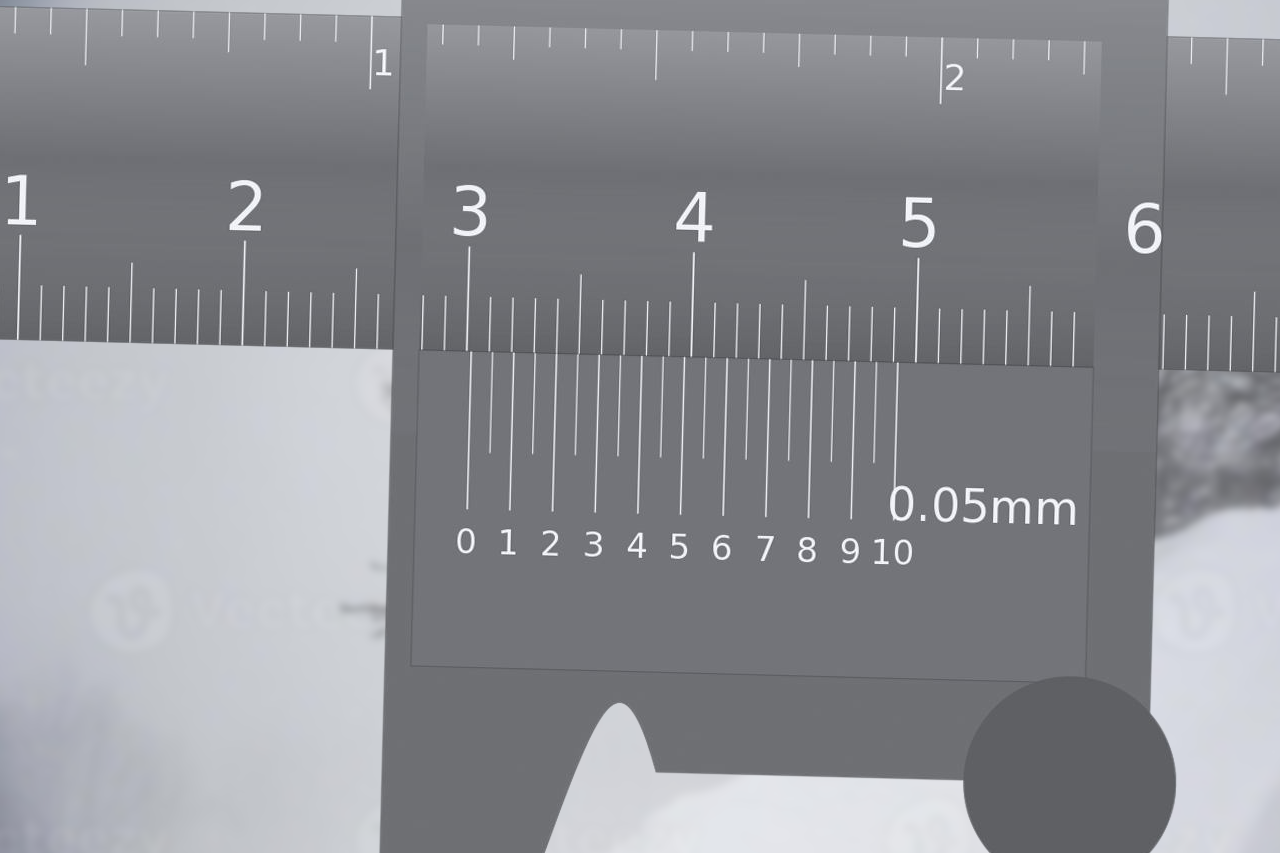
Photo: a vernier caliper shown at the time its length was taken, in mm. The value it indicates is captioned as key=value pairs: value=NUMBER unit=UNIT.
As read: value=30.2 unit=mm
